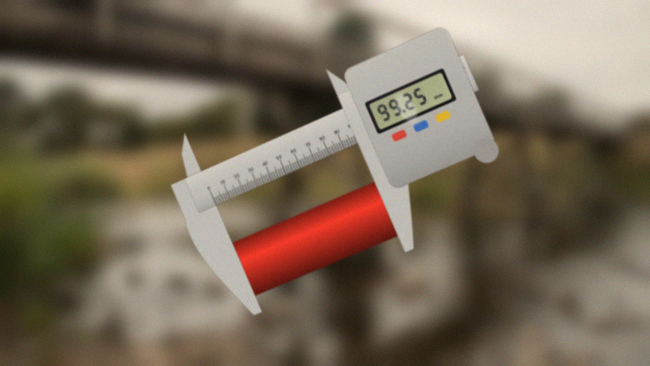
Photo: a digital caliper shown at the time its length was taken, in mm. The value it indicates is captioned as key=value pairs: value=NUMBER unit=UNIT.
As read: value=99.25 unit=mm
